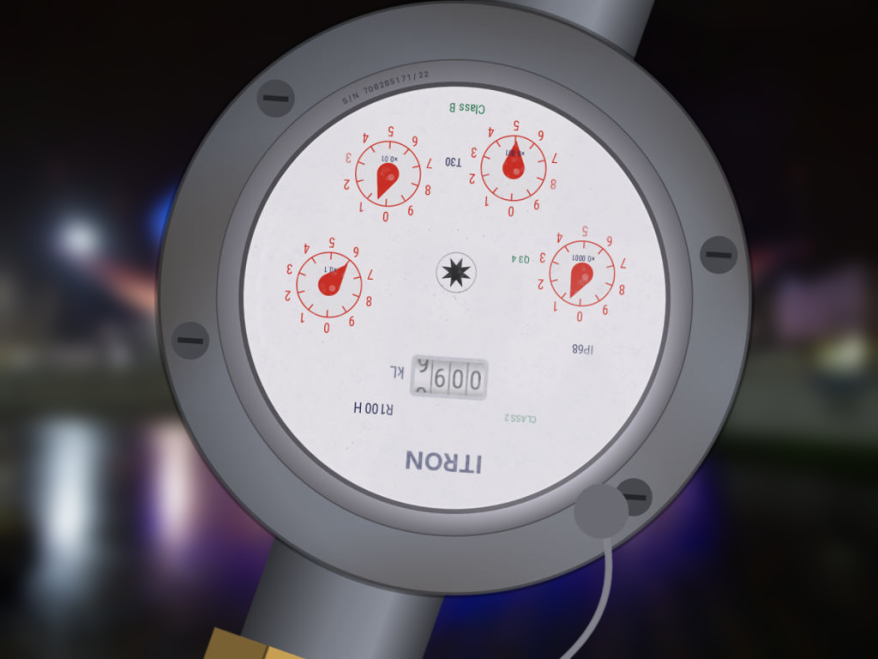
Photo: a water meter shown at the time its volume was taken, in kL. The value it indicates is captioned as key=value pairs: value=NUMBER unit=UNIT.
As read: value=95.6050 unit=kL
